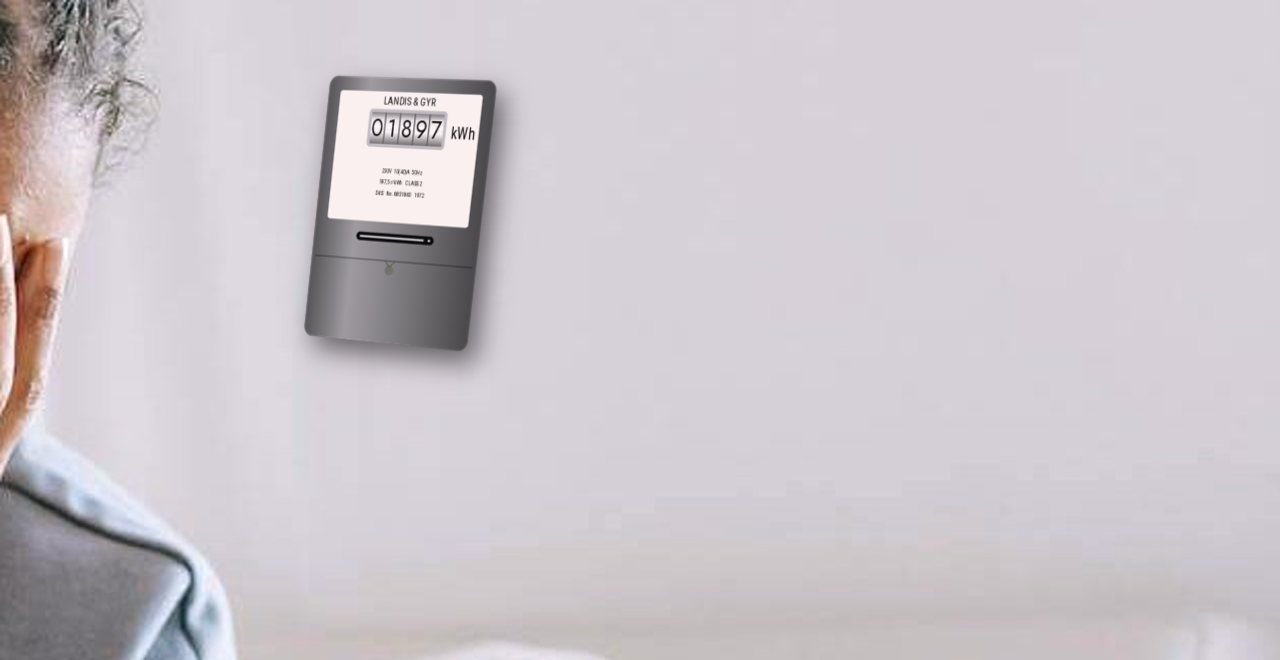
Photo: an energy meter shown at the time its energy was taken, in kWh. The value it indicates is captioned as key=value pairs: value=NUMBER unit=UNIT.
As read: value=1897 unit=kWh
